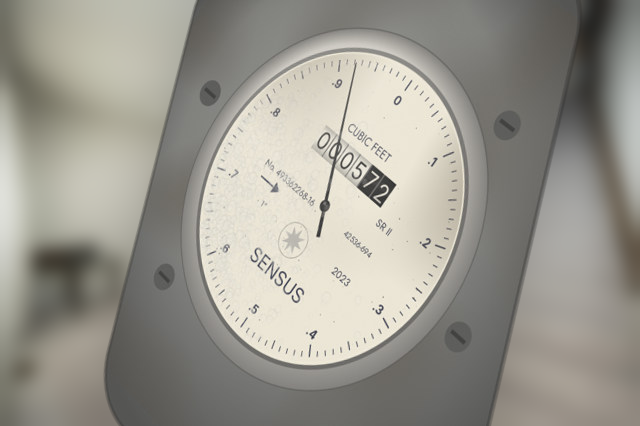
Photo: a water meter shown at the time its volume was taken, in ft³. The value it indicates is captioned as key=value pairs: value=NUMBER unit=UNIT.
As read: value=571.92 unit=ft³
